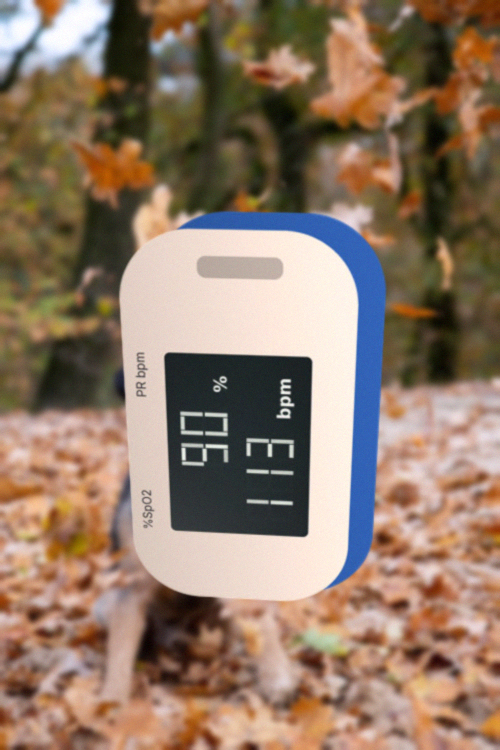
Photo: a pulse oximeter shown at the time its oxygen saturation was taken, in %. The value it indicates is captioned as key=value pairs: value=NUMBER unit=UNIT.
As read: value=90 unit=%
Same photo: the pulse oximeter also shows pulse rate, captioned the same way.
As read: value=113 unit=bpm
